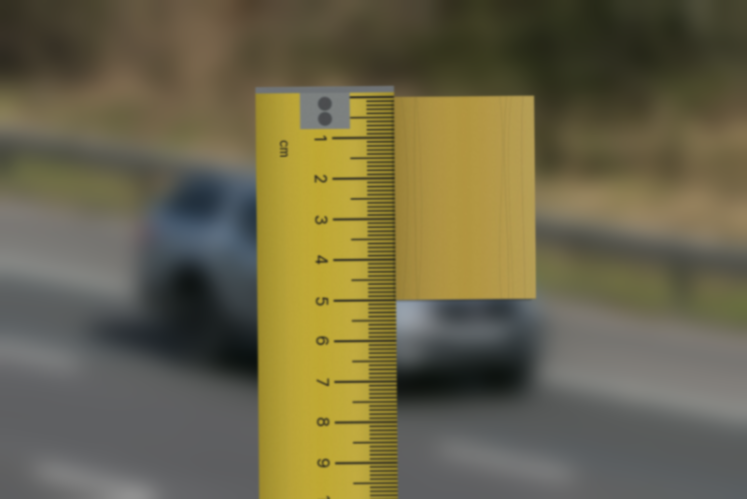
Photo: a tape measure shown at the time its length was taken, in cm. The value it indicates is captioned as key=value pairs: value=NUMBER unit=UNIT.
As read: value=5 unit=cm
